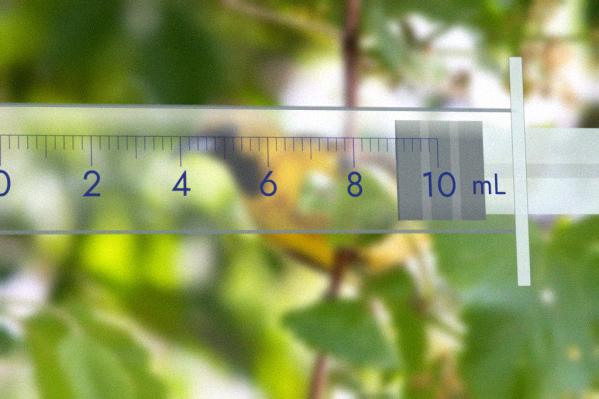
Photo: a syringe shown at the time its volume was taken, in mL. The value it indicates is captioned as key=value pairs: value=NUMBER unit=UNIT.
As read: value=9 unit=mL
